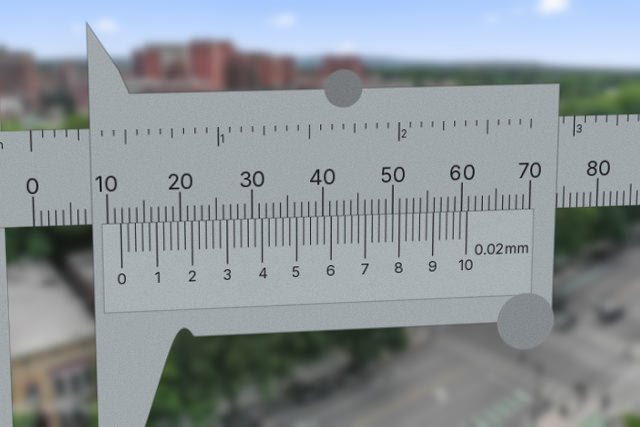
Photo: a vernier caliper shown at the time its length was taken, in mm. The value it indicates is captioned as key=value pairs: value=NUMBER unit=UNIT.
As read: value=11.8 unit=mm
